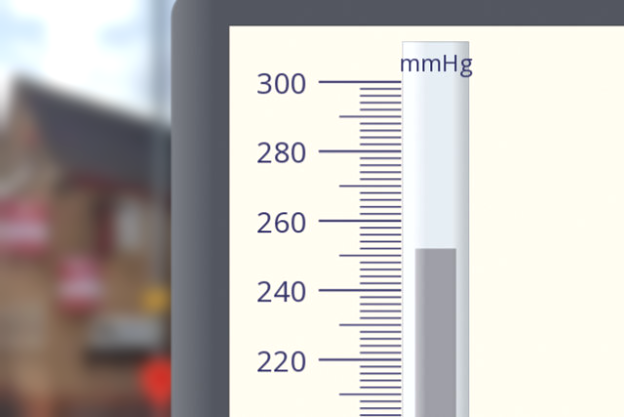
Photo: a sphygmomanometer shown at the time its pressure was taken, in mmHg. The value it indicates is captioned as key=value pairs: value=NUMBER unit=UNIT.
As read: value=252 unit=mmHg
